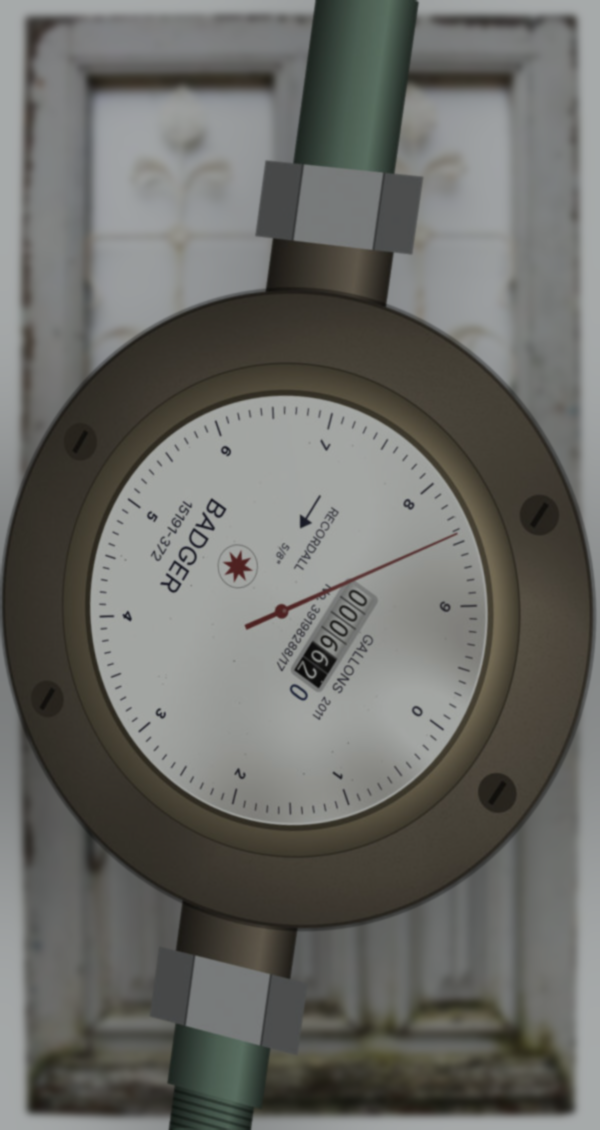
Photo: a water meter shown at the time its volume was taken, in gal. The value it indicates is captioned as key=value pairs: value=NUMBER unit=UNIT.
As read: value=6618.4 unit=gal
